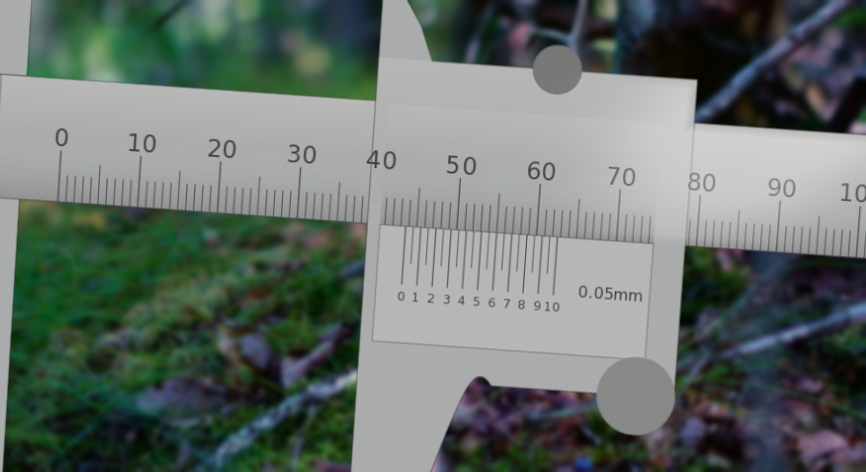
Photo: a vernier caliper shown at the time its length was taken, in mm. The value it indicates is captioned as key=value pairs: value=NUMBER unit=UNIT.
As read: value=43.6 unit=mm
